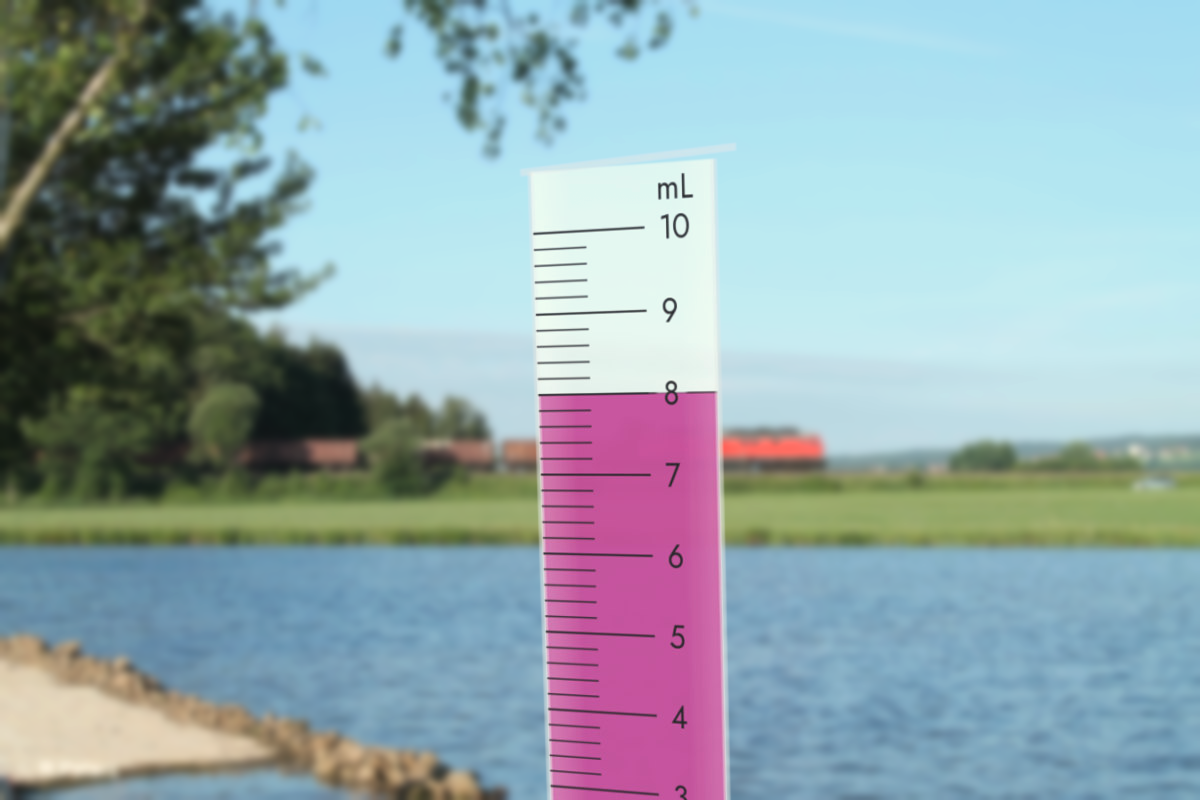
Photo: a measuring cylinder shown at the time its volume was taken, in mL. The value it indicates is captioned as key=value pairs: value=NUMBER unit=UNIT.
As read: value=8 unit=mL
